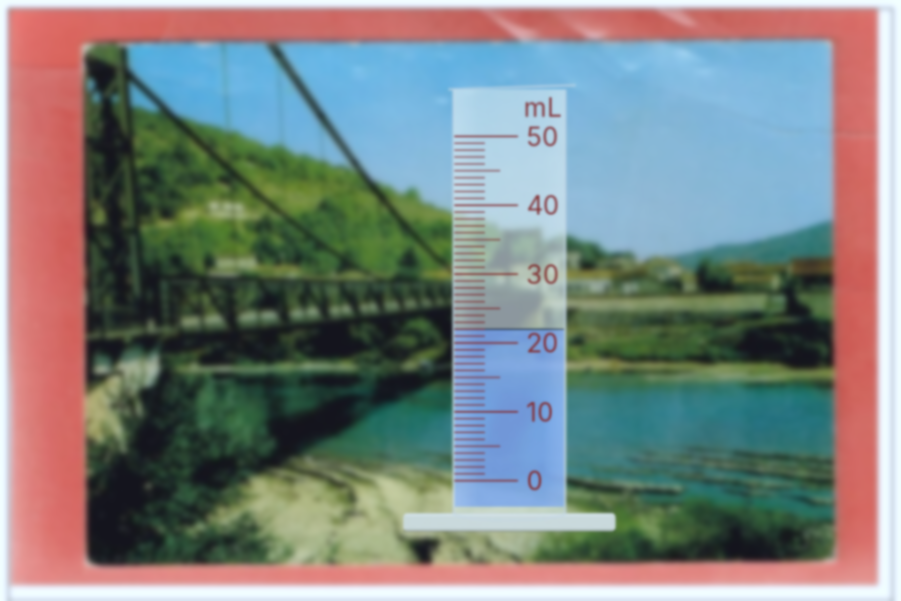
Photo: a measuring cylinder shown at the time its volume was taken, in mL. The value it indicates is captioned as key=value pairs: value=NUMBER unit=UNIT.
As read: value=22 unit=mL
